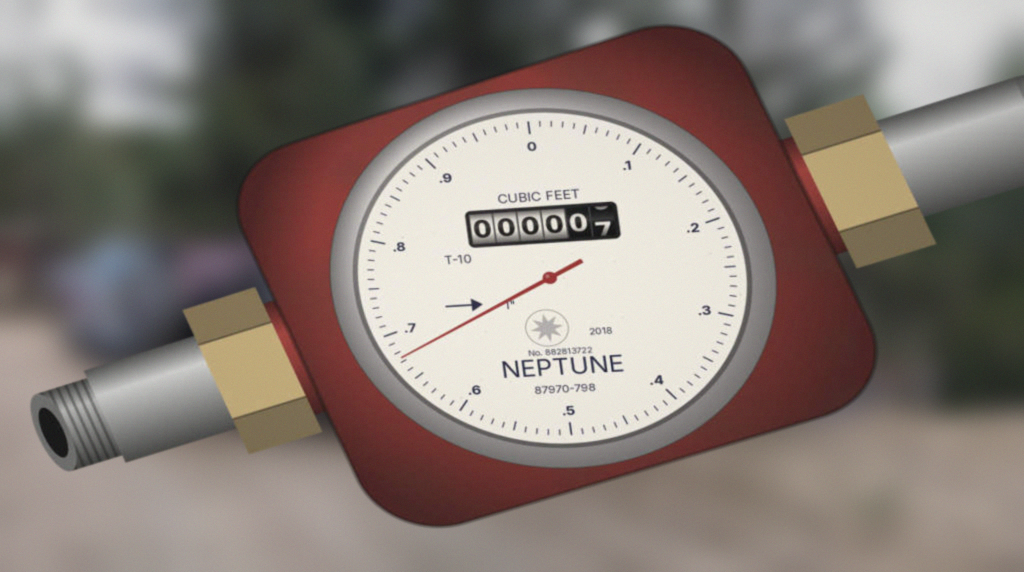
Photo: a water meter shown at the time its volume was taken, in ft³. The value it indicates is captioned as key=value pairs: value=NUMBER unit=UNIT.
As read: value=6.67 unit=ft³
